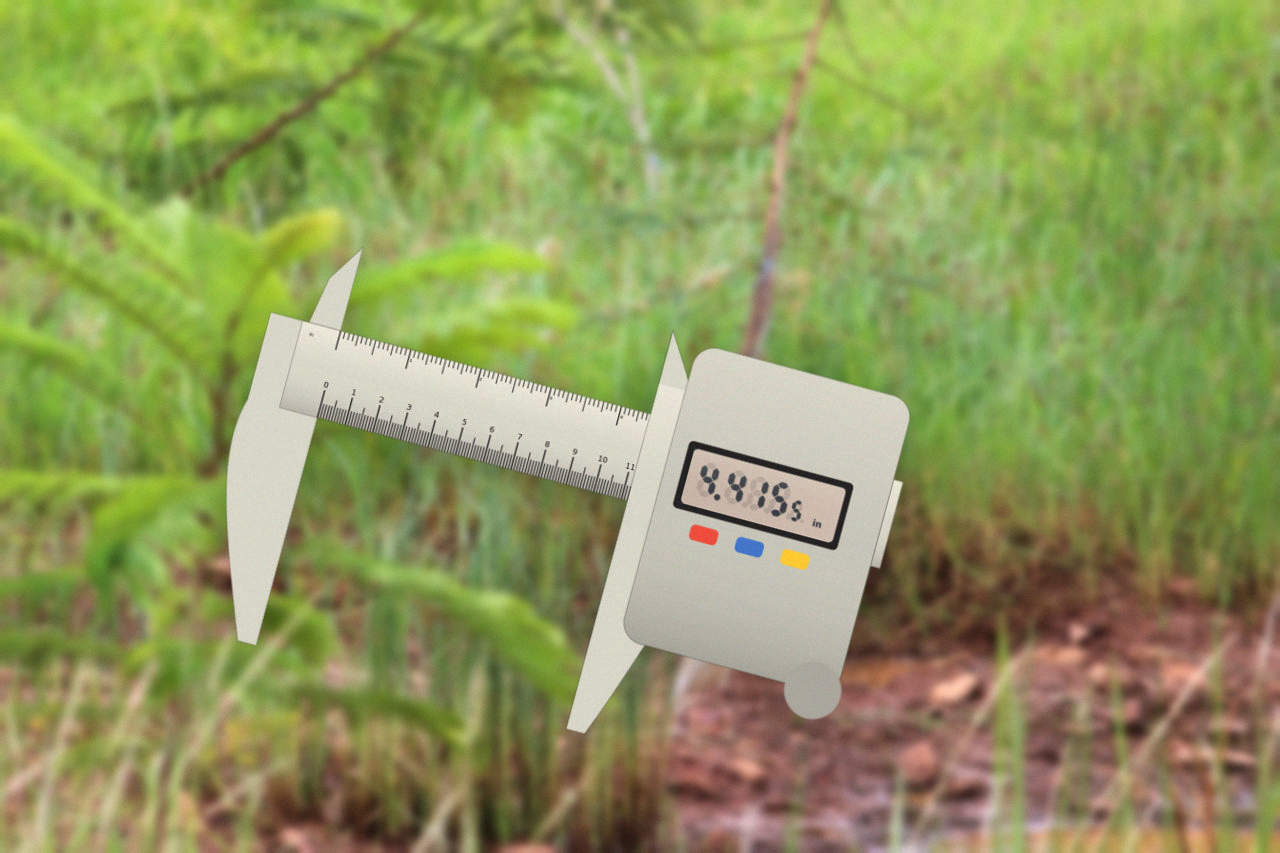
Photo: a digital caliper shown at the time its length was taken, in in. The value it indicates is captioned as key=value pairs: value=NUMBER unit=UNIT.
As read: value=4.4155 unit=in
